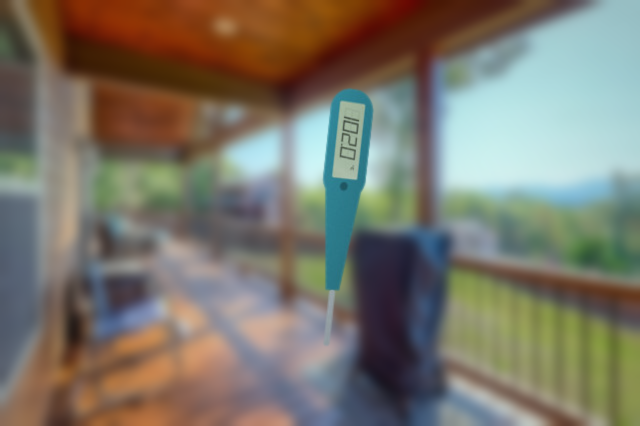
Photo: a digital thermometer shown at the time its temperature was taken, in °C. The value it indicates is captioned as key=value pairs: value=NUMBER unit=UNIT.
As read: value=102.0 unit=°C
